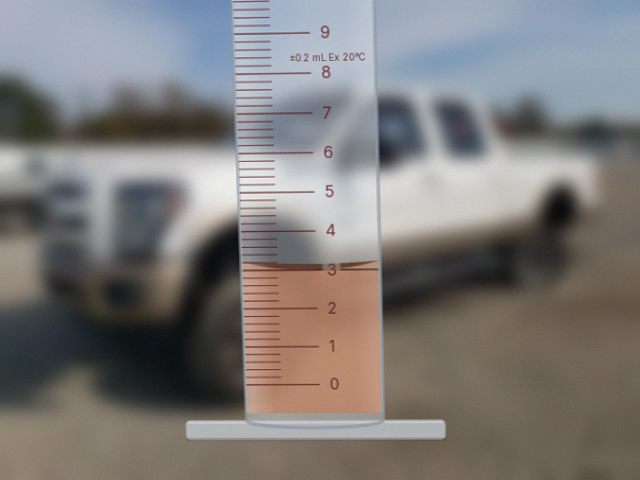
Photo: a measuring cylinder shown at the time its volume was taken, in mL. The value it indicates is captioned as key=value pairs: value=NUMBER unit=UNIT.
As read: value=3 unit=mL
